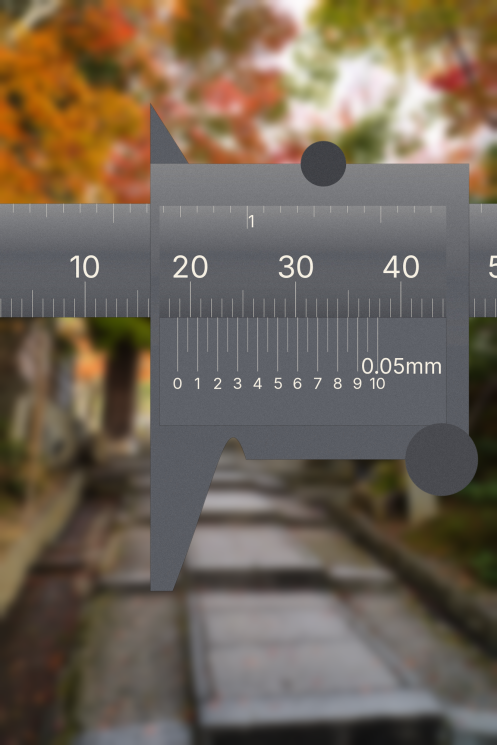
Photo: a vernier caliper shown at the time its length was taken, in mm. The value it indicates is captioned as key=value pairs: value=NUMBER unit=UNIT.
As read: value=18.8 unit=mm
